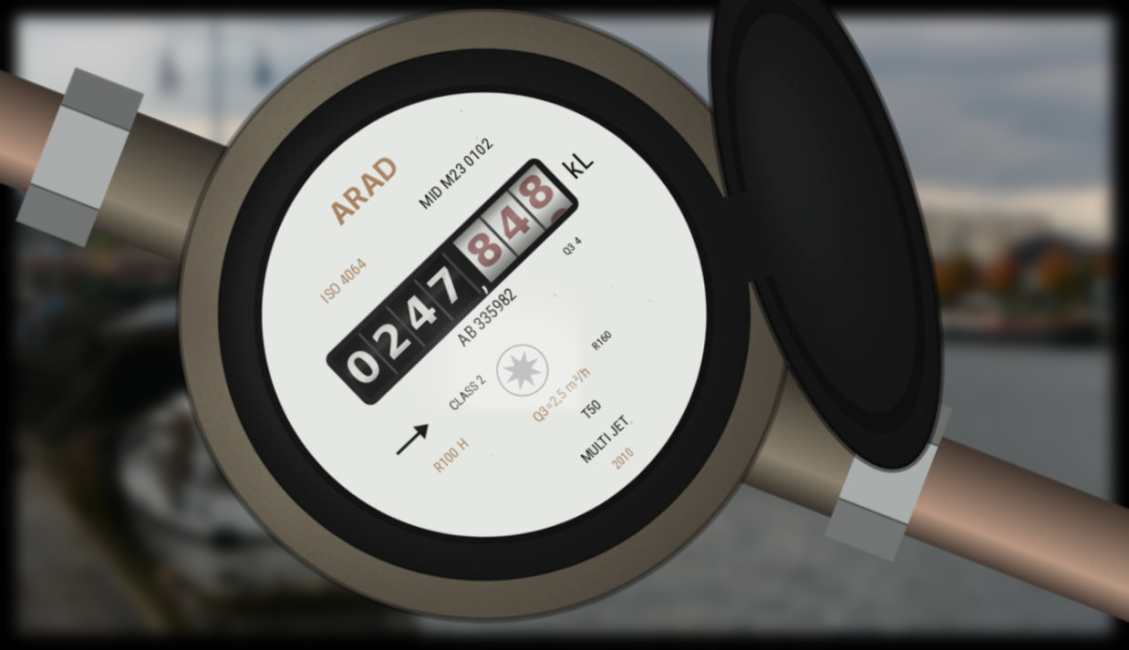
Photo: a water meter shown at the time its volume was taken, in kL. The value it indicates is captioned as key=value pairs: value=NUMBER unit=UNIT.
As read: value=247.848 unit=kL
